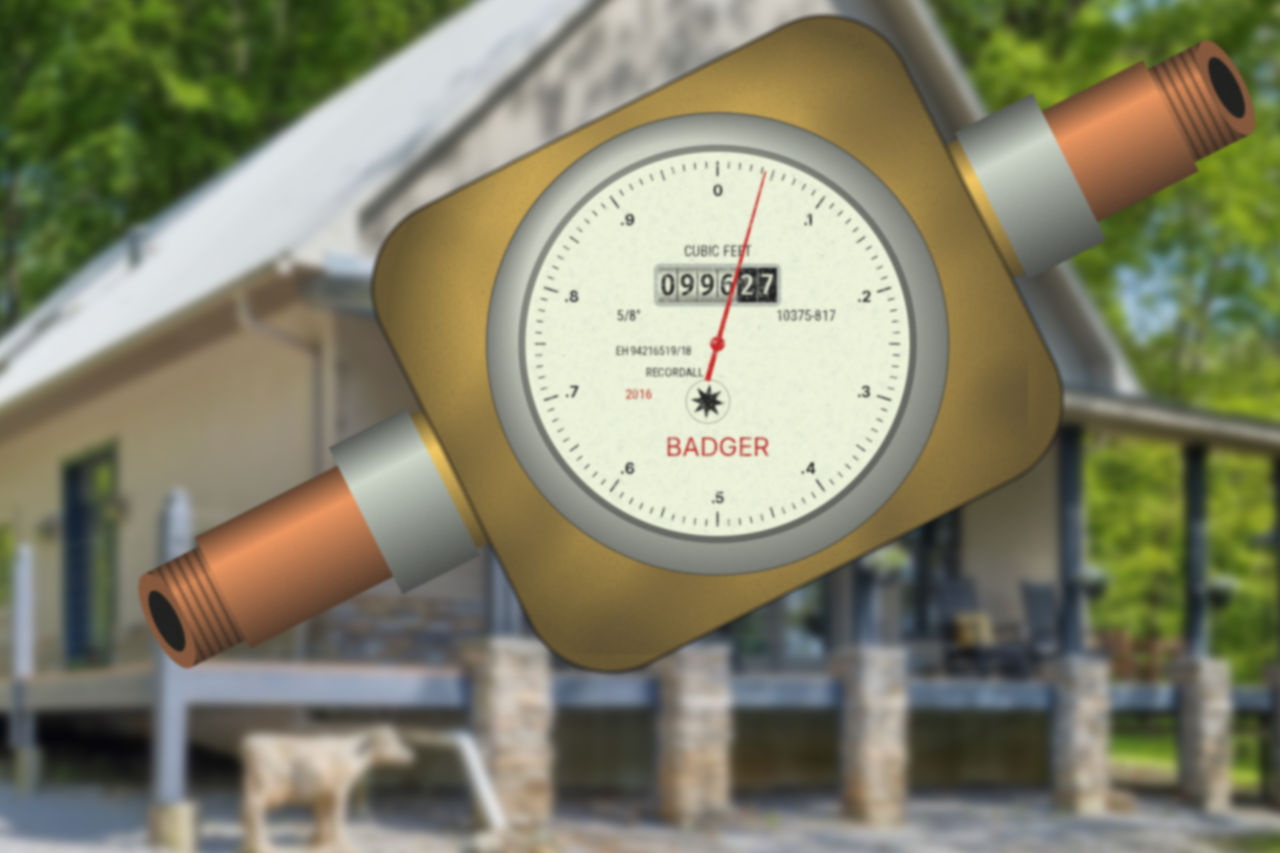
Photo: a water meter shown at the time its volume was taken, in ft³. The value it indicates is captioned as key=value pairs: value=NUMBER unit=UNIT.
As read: value=99627.04 unit=ft³
